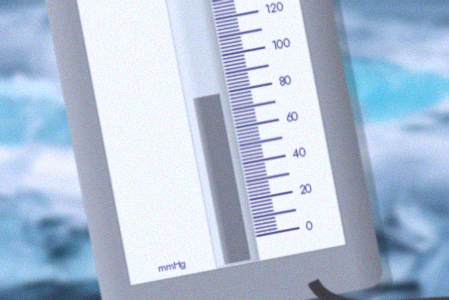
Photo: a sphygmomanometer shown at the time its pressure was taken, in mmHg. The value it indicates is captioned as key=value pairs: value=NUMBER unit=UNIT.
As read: value=80 unit=mmHg
